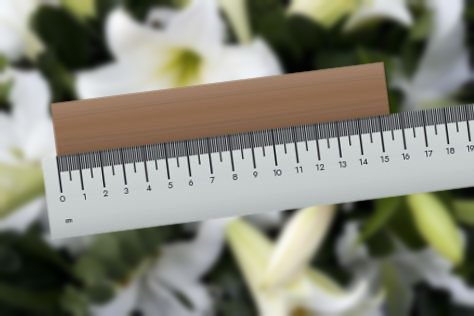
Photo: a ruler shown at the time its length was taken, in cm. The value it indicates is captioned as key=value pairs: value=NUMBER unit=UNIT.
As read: value=15.5 unit=cm
